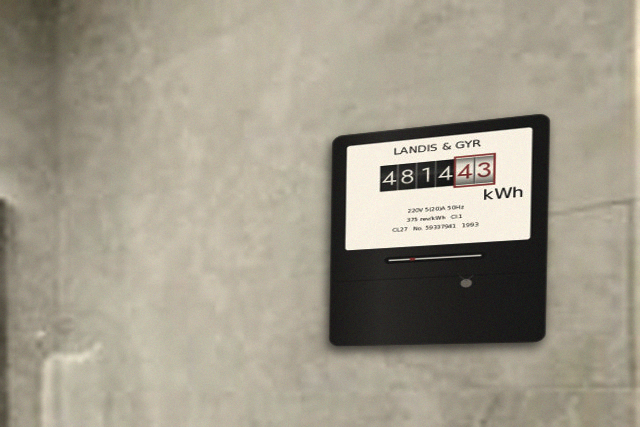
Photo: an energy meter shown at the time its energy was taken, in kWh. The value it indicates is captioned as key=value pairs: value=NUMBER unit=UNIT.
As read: value=4814.43 unit=kWh
